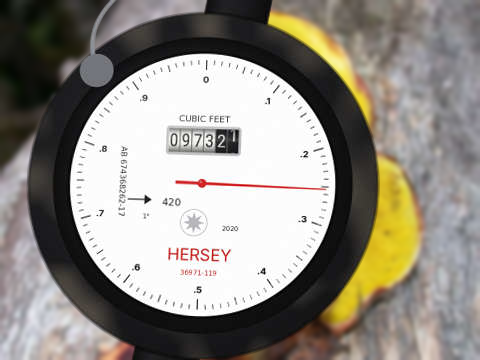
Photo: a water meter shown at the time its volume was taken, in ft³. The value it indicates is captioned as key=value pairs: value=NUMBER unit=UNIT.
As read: value=97321.25 unit=ft³
